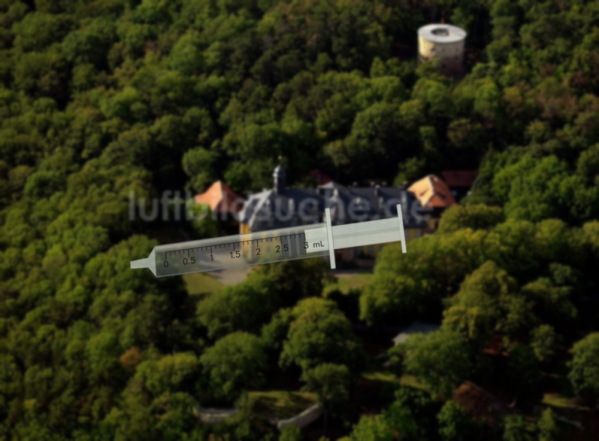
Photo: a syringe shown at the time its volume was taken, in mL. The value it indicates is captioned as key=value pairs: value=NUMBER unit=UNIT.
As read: value=2.5 unit=mL
